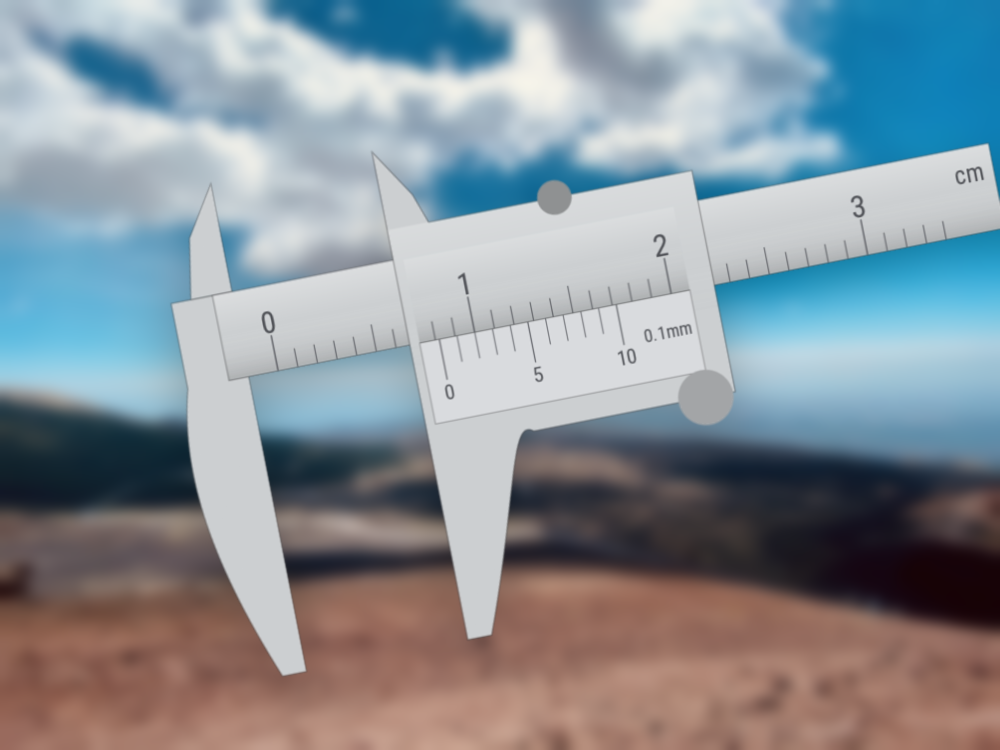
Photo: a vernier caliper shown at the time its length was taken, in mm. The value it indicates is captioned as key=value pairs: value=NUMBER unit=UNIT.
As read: value=8.2 unit=mm
